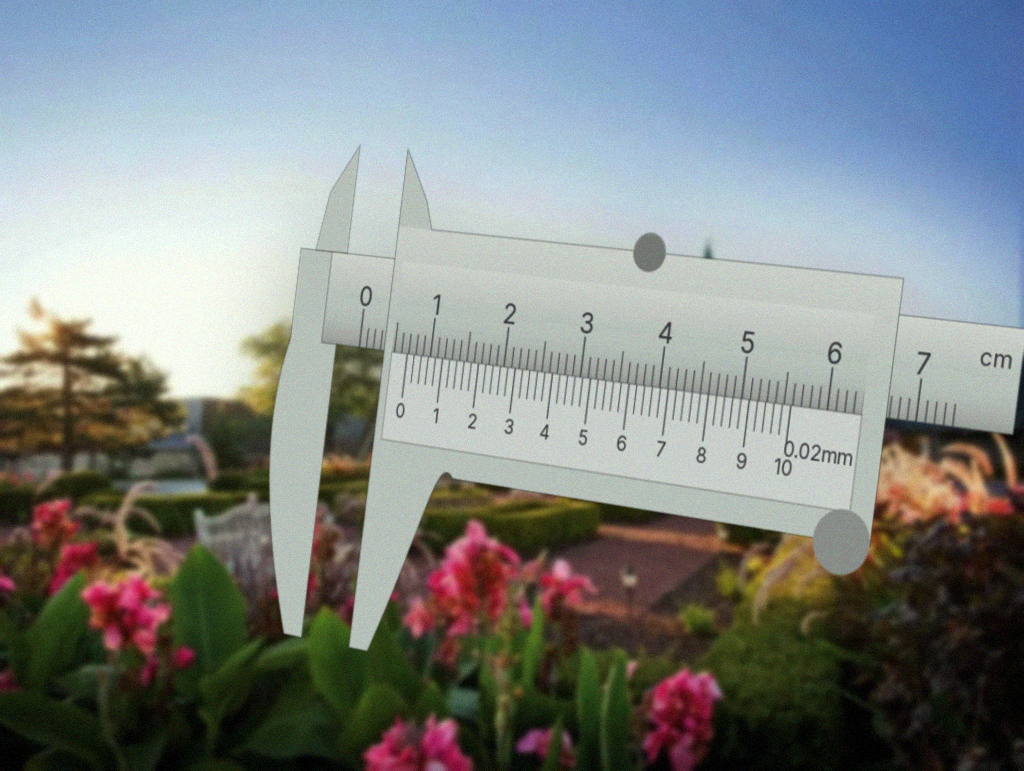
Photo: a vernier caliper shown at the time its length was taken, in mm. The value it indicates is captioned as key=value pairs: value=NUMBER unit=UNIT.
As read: value=6.8 unit=mm
